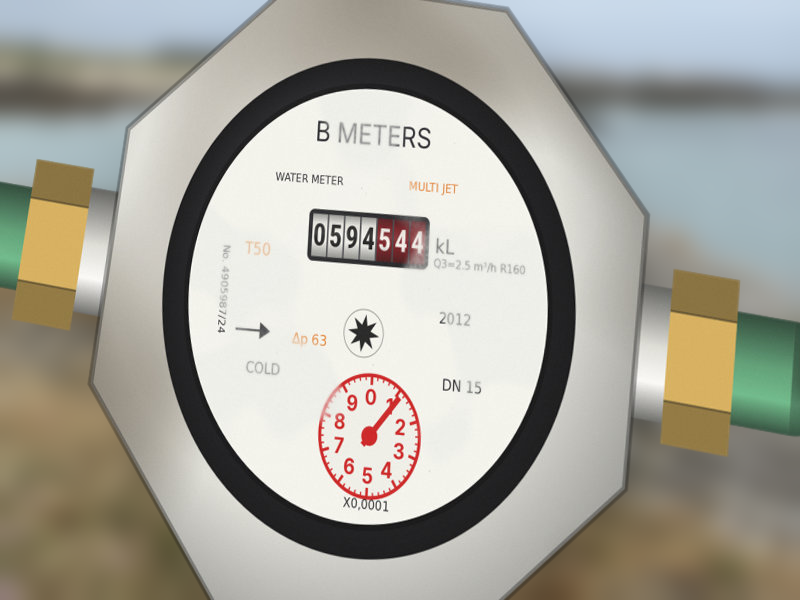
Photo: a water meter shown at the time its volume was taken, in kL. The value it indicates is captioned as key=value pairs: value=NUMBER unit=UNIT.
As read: value=594.5441 unit=kL
